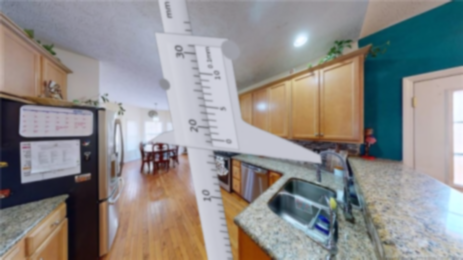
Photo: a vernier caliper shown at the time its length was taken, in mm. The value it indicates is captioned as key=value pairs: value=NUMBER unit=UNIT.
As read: value=18.4 unit=mm
